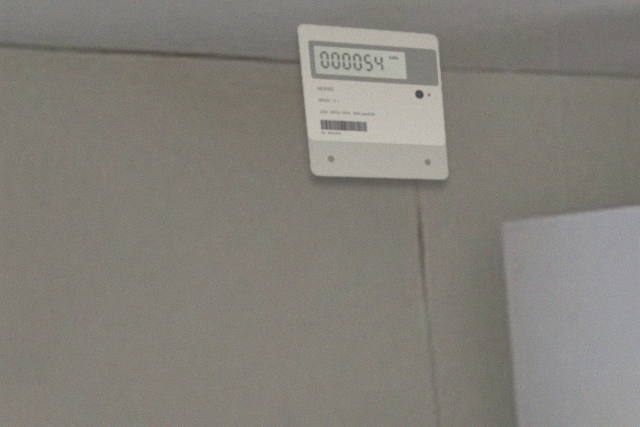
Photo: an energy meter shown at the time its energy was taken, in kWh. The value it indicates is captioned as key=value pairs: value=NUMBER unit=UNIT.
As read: value=54 unit=kWh
